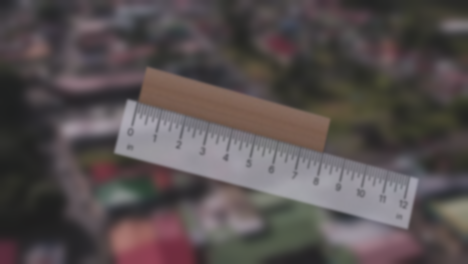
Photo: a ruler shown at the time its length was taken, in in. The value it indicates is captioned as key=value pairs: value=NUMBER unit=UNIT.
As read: value=8 unit=in
